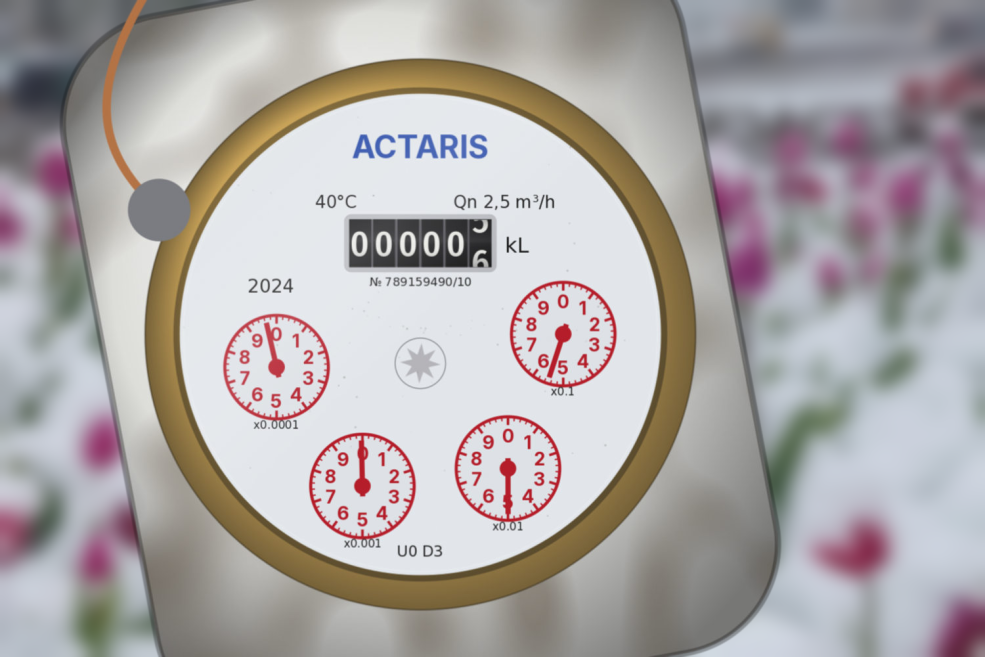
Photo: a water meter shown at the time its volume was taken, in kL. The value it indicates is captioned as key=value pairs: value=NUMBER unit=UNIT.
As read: value=5.5499 unit=kL
